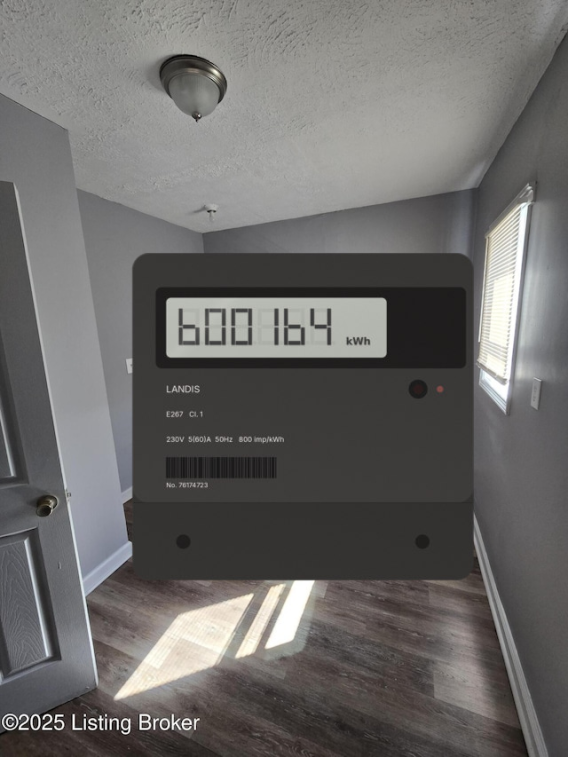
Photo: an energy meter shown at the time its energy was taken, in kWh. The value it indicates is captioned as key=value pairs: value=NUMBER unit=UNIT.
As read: value=600164 unit=kWh
